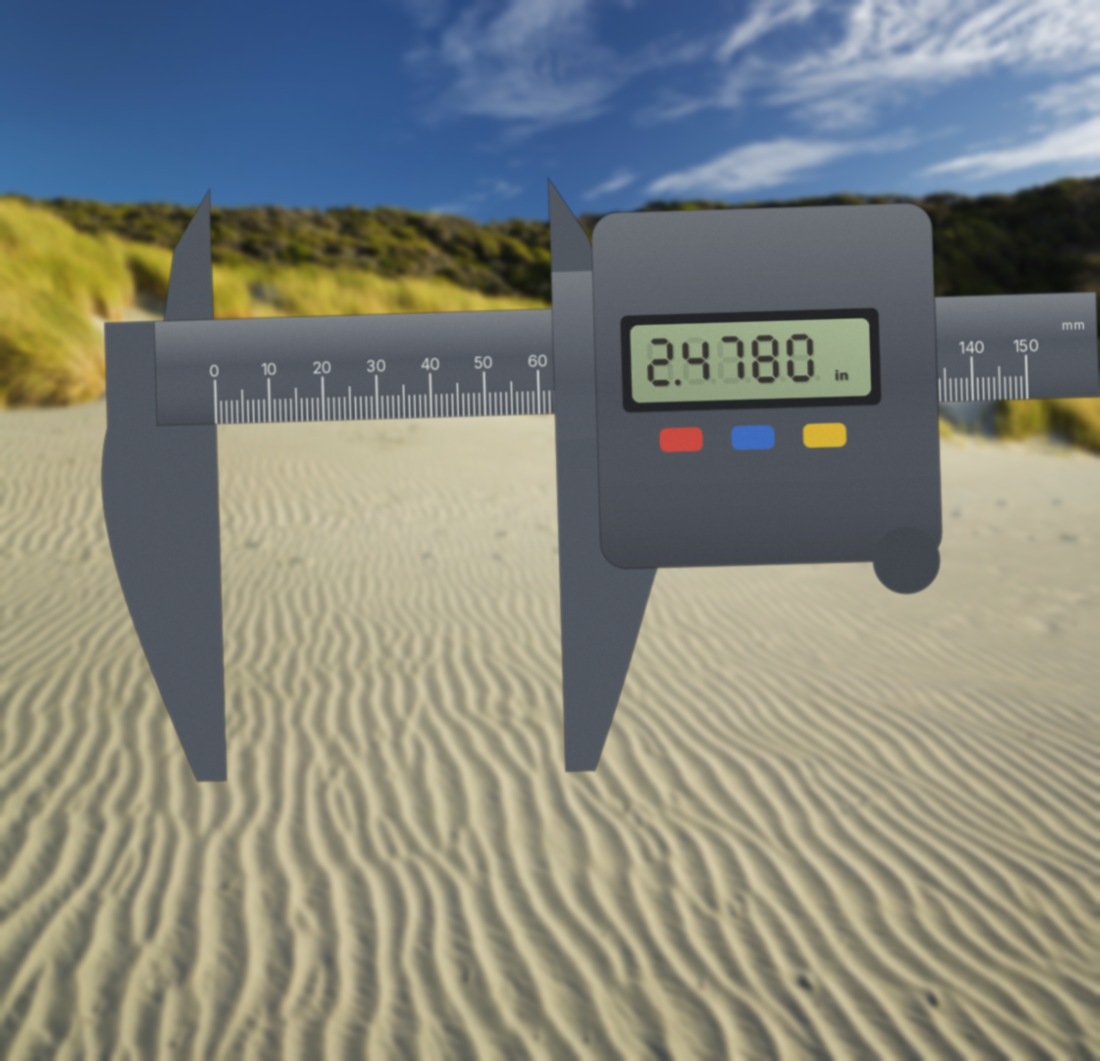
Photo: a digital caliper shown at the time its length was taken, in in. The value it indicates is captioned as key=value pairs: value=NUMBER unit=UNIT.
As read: value=2.4780 unit=in
